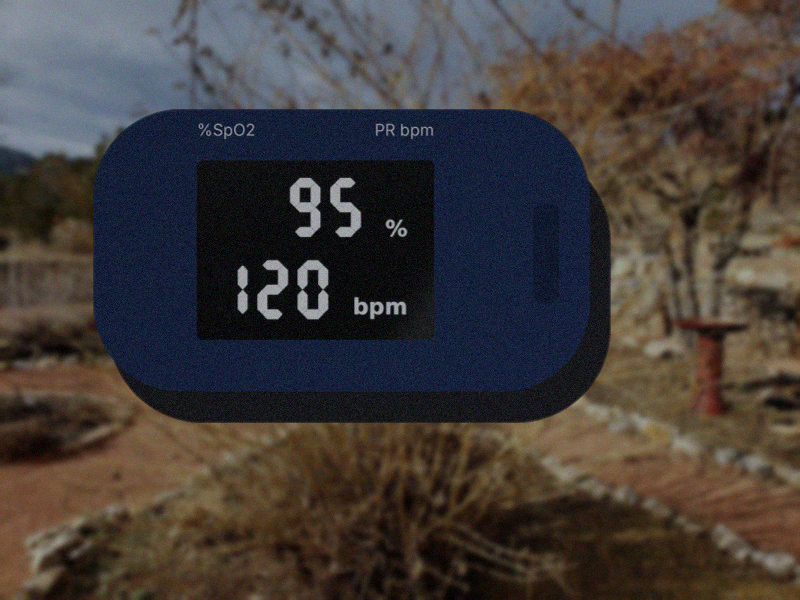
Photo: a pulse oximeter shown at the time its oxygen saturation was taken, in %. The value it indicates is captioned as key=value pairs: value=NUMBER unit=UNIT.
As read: value=95 unit=%
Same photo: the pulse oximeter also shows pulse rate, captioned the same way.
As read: value=120 unit=bpm
